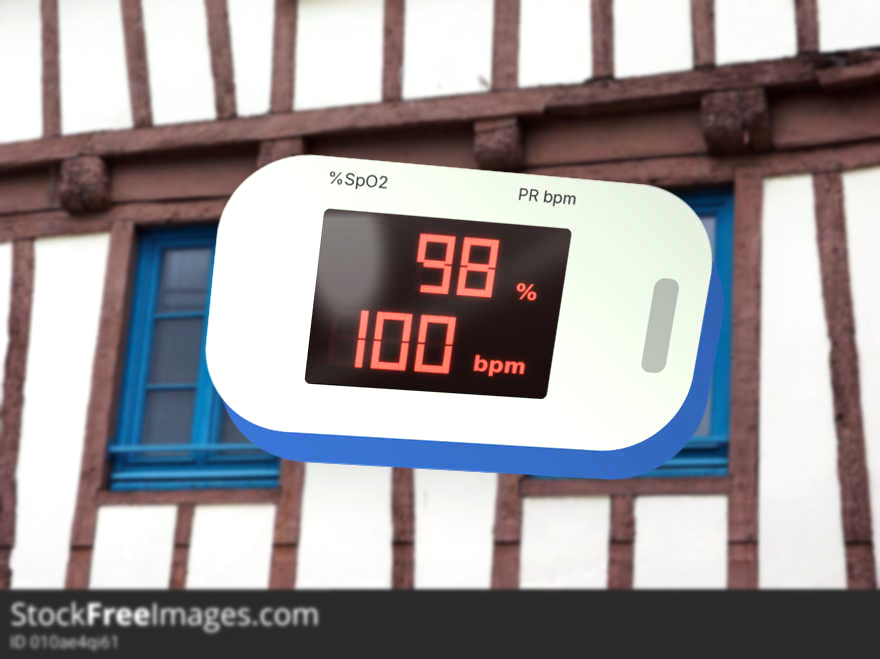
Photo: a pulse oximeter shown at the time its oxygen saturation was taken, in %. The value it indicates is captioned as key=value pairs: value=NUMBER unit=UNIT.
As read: value=98 unit=%
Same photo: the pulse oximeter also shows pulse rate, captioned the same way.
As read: value=100 unit=bpm
